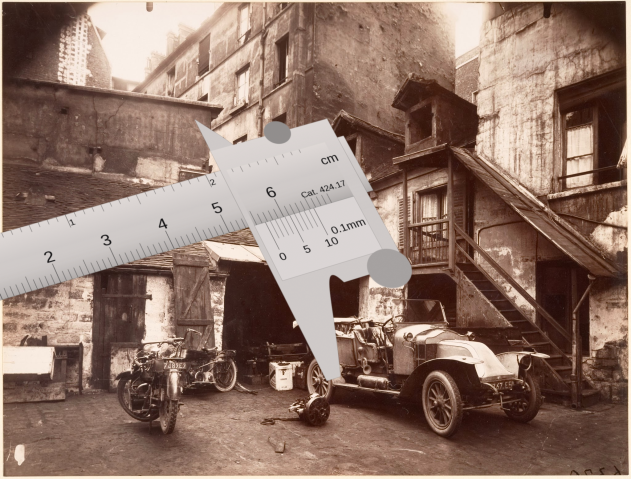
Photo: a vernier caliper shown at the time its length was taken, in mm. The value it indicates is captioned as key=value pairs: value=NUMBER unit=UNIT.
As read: value=56.6 unit=mm
